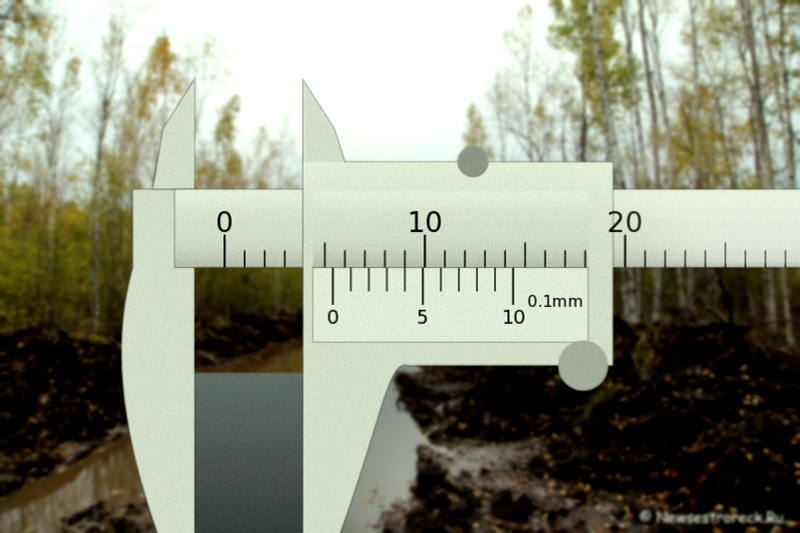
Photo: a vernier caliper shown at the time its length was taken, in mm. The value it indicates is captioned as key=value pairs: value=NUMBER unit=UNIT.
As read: value=5.4 unit=mm
